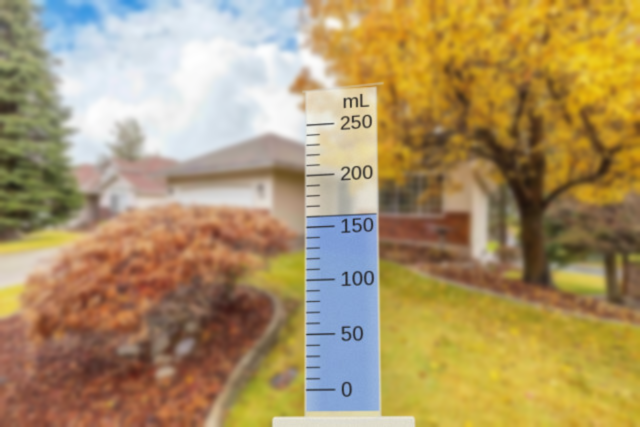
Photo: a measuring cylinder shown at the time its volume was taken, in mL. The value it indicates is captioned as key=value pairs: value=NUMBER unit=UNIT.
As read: value=160 unit=mL
